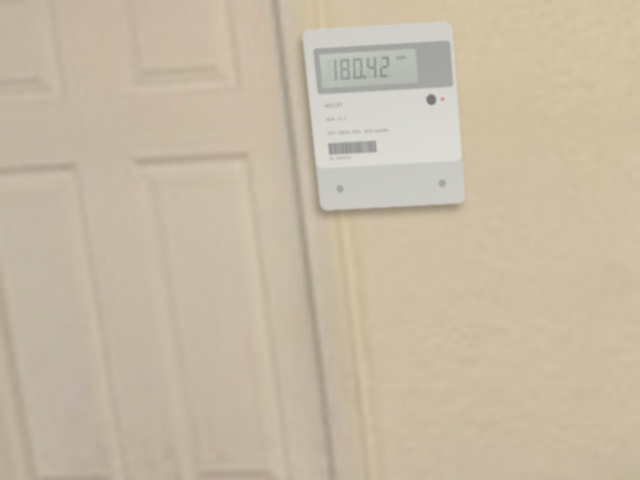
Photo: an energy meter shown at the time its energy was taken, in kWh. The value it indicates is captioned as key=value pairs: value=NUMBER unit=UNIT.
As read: value=180.42 unit=kWh
